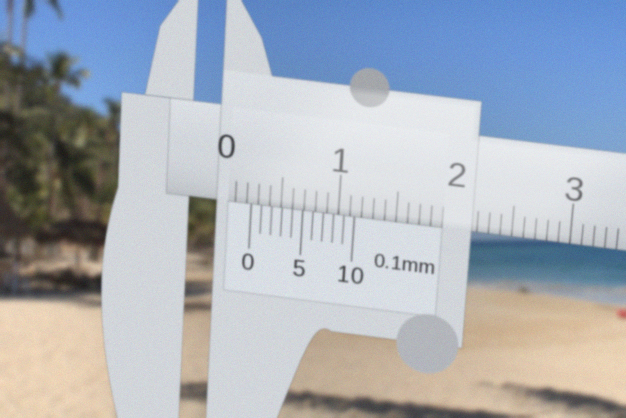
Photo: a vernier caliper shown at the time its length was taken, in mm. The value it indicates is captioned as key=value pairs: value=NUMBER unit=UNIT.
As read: value=2.4 unit=mm
